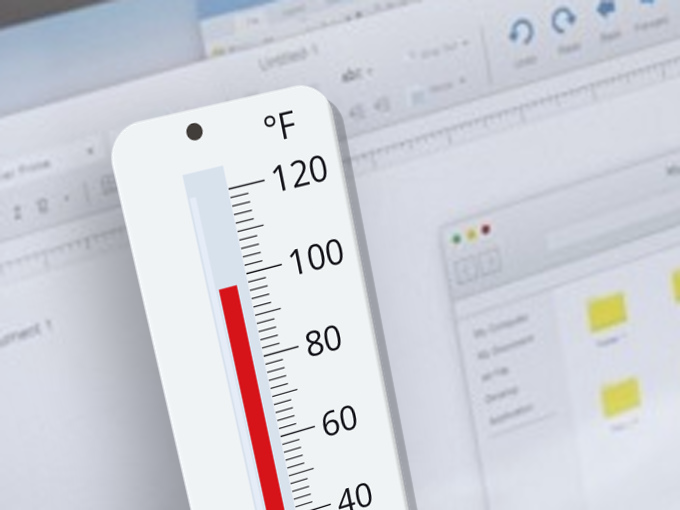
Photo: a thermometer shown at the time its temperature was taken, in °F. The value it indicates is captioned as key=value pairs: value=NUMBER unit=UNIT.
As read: value=98 unit=°F
